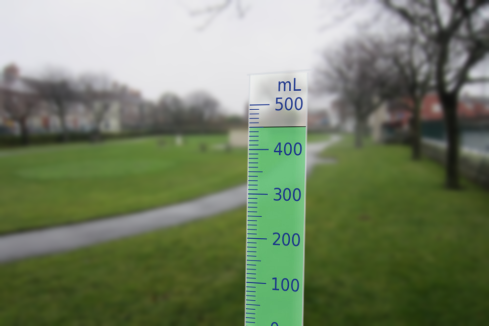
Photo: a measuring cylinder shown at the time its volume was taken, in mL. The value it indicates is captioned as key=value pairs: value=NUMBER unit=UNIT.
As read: value=450 unit=mL
